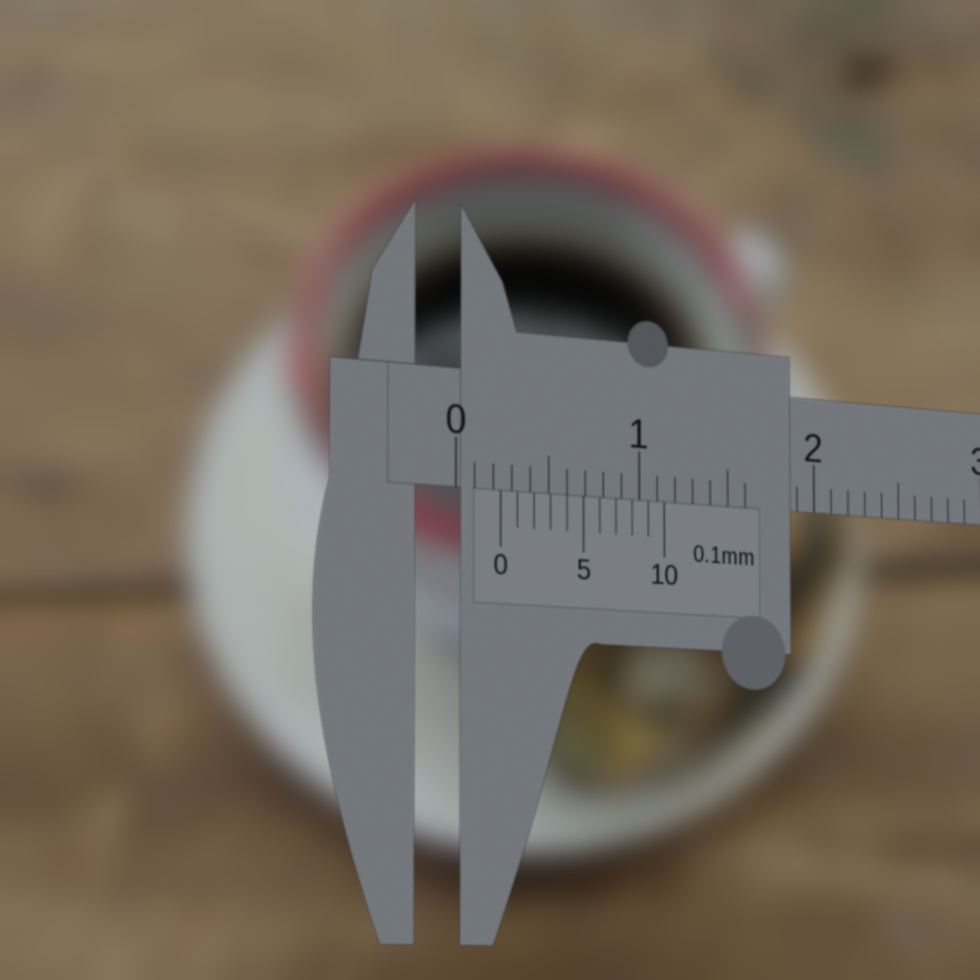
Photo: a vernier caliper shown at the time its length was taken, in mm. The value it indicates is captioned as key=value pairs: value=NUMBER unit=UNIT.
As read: value=2.4 unit=mm
